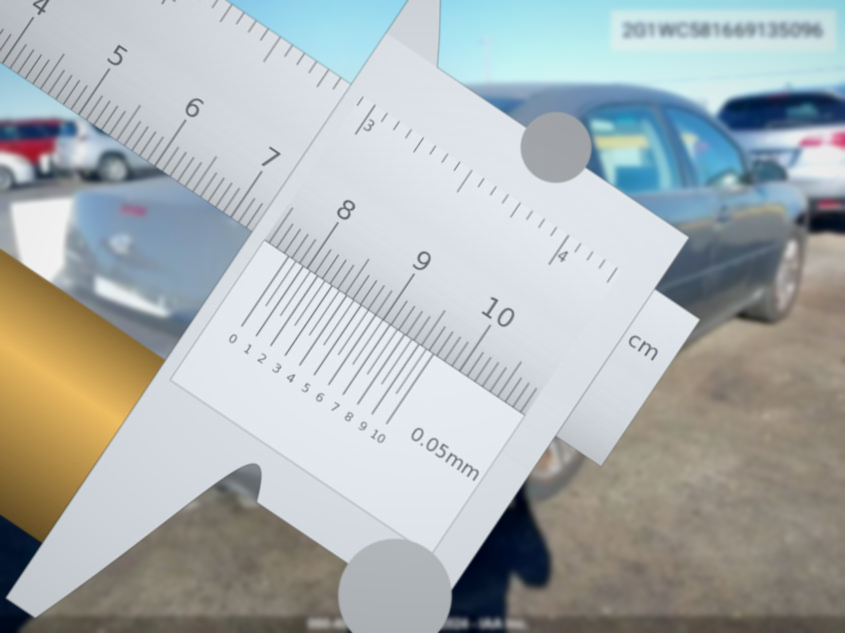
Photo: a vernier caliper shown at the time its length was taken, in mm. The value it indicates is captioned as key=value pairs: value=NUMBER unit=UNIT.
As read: value=77.6 unit=mm
